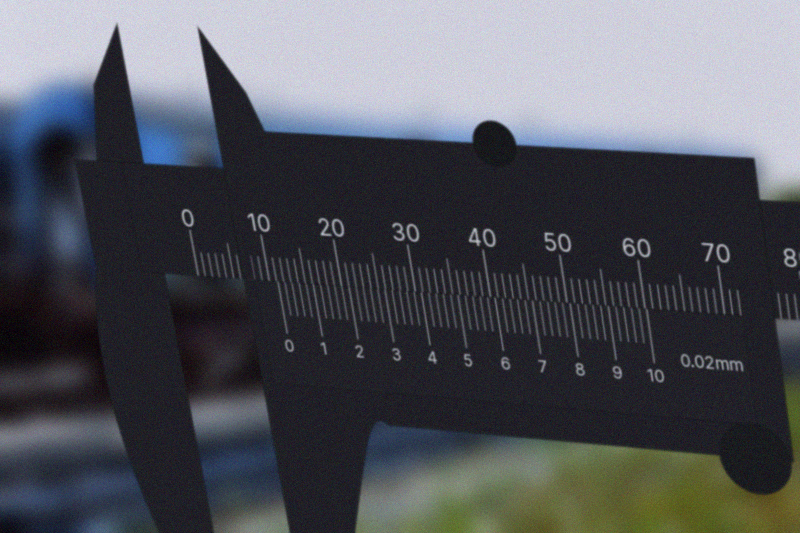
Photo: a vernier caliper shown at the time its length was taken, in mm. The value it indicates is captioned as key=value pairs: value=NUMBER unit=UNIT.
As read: value=11.2 unit=mm
